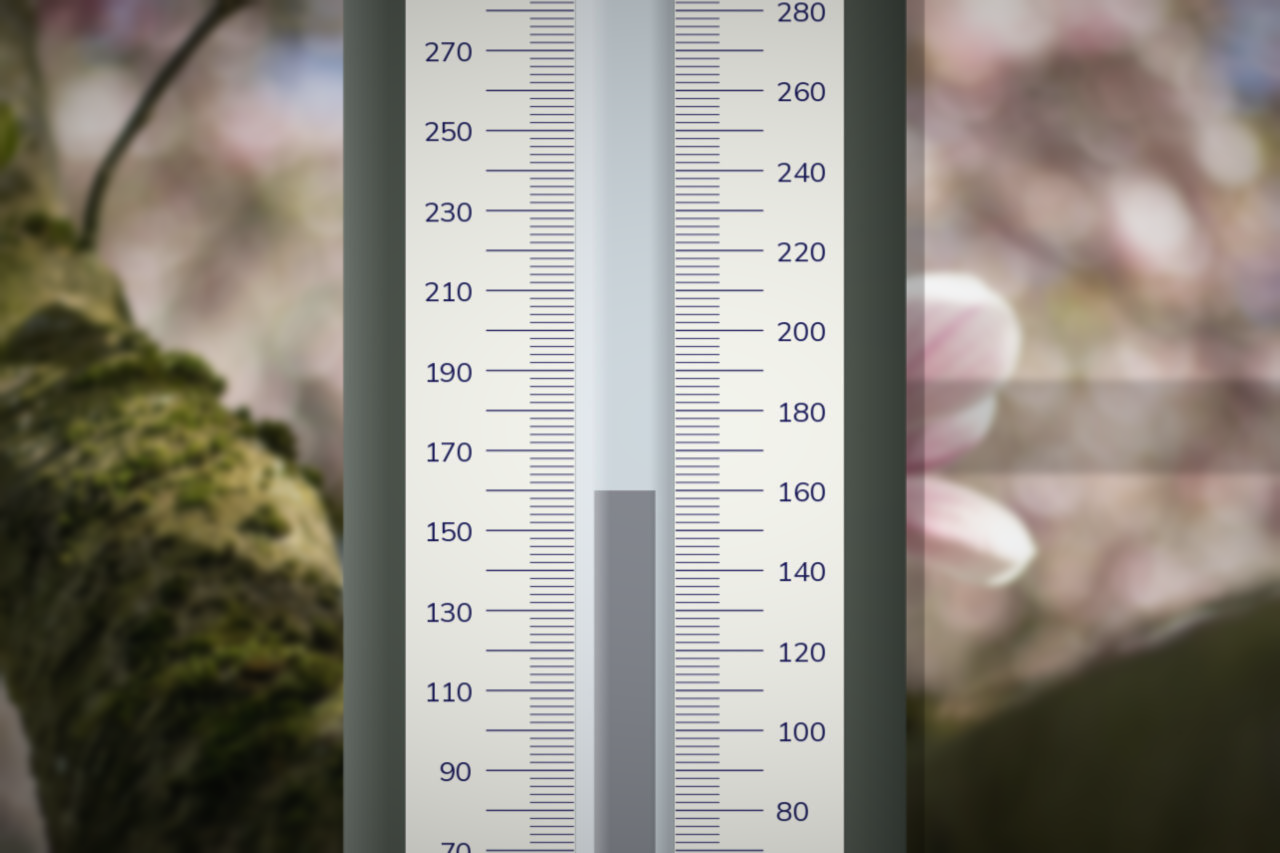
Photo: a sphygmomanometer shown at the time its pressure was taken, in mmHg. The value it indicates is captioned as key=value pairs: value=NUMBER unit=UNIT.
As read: value=160 unit=mmHg
